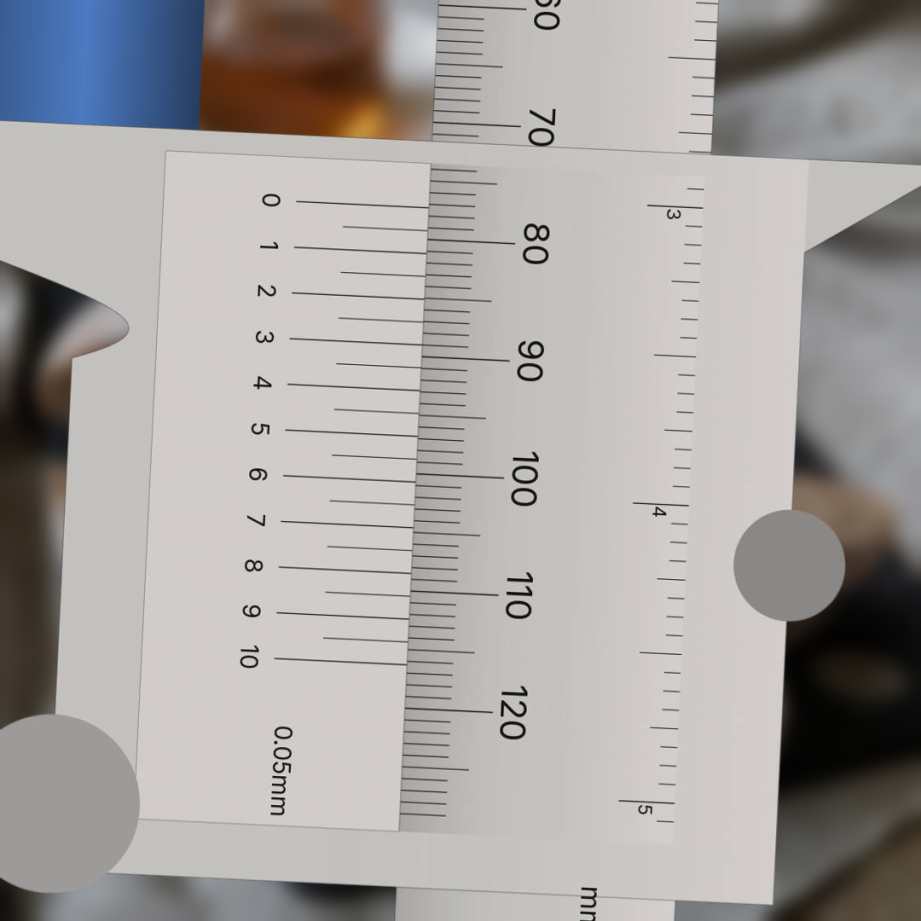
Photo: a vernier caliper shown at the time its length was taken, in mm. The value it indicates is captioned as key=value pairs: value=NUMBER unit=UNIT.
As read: value=77.3 unit=mm
